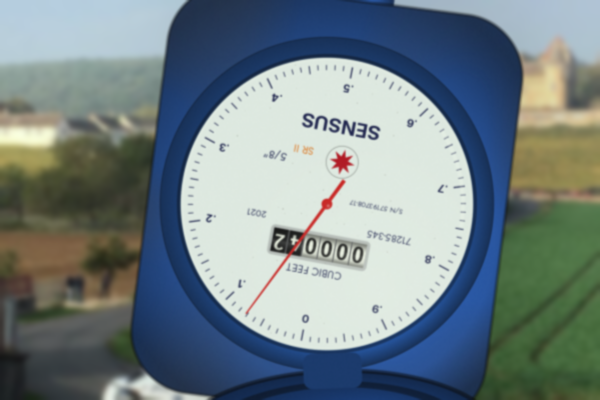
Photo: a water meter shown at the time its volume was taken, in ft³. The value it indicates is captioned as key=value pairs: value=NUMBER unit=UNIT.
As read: value=42.07 unit=ft³
